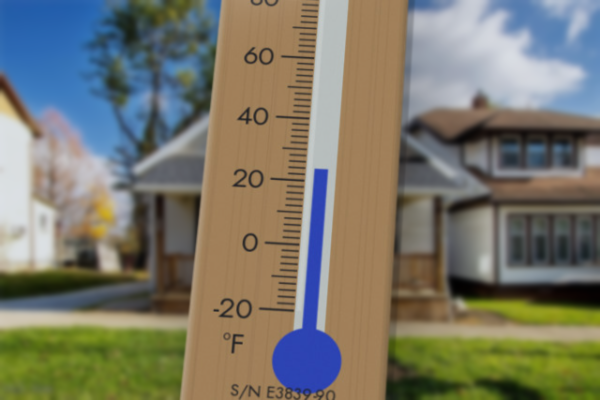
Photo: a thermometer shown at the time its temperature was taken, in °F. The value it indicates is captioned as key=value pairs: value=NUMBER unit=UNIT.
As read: value=24 unit=°F
